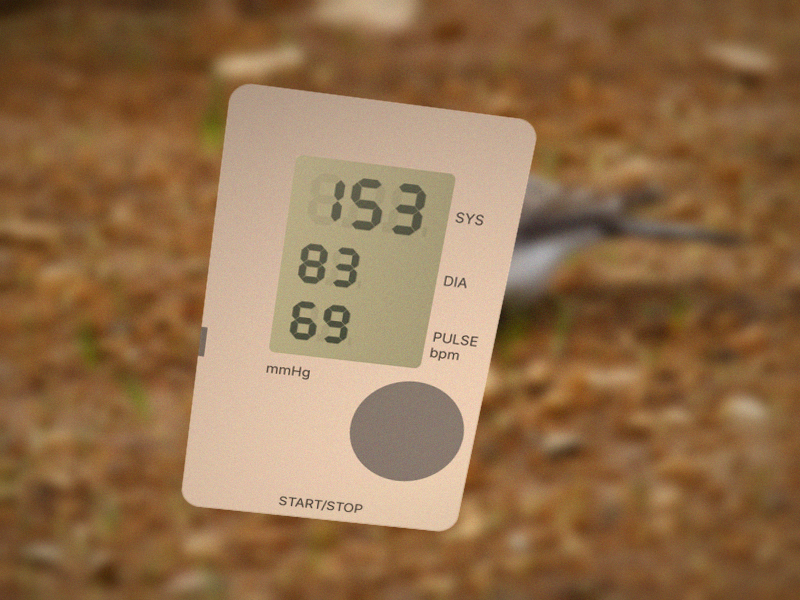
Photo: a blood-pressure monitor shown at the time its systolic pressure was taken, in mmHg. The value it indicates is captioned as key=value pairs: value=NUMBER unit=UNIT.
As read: value=153 unit=mmHg
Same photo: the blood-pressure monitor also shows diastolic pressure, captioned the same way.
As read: value=83 unit=mmHg
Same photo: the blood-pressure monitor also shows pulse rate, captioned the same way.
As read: value=69 unit=bpm
